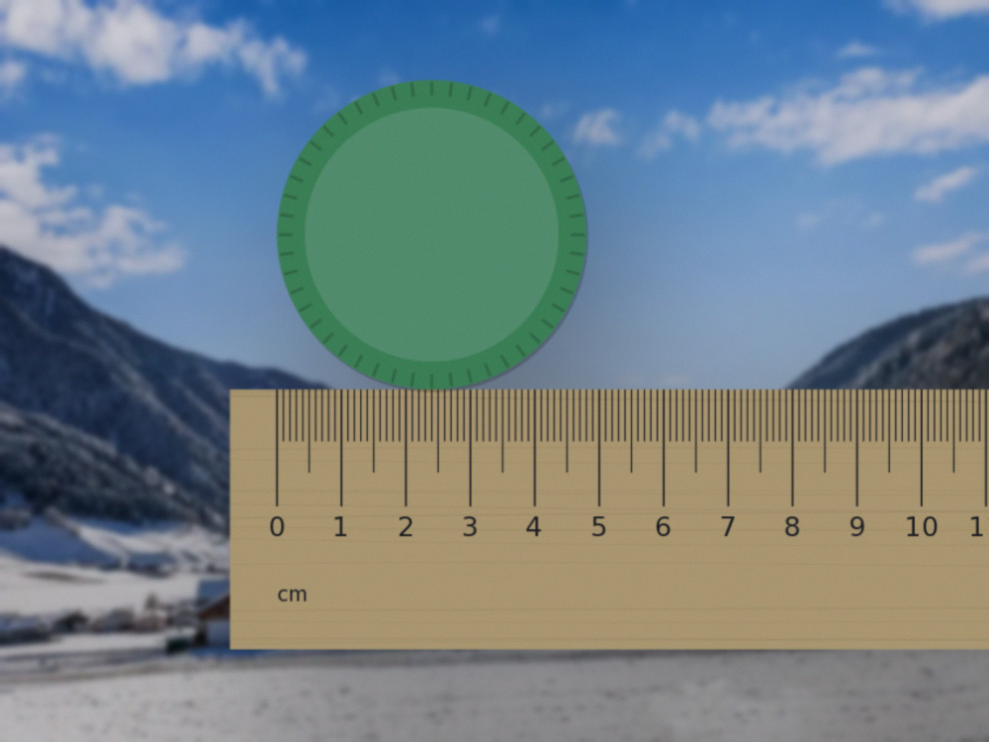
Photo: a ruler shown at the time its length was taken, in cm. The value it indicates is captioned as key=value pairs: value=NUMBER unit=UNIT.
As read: value=4.8 unit=cm
